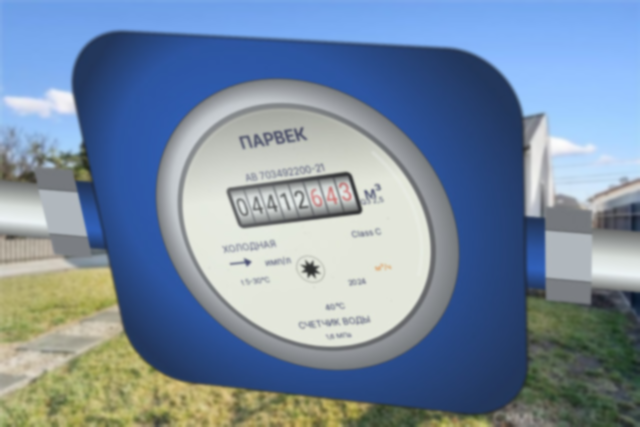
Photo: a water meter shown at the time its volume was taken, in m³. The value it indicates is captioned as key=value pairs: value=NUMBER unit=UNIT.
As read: value=4412.643 unit=m³
